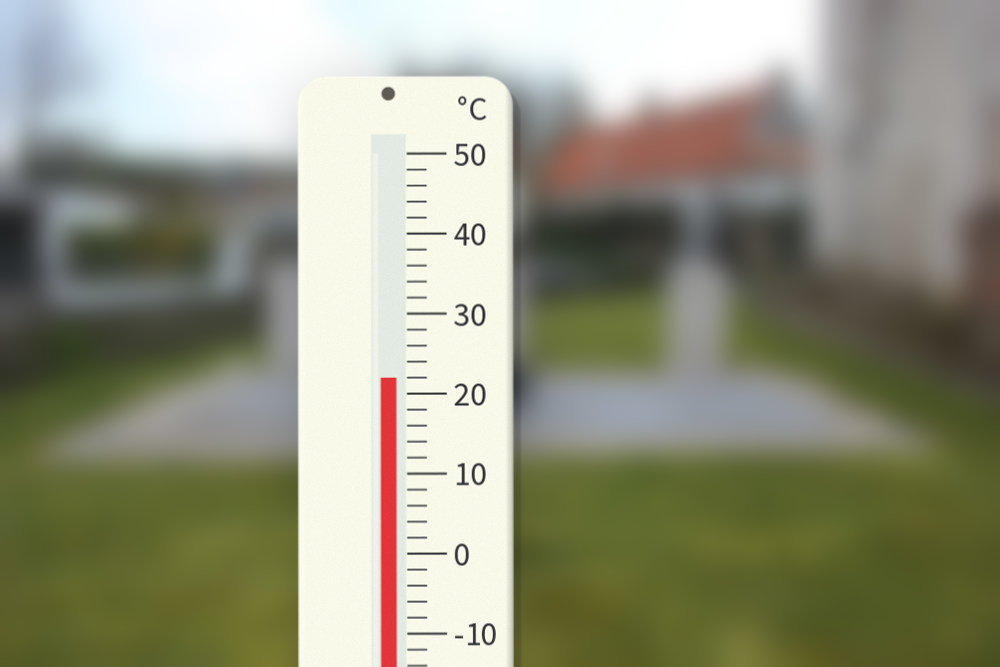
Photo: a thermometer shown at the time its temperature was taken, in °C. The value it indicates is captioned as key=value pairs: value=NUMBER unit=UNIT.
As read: value=22 unit=°C
